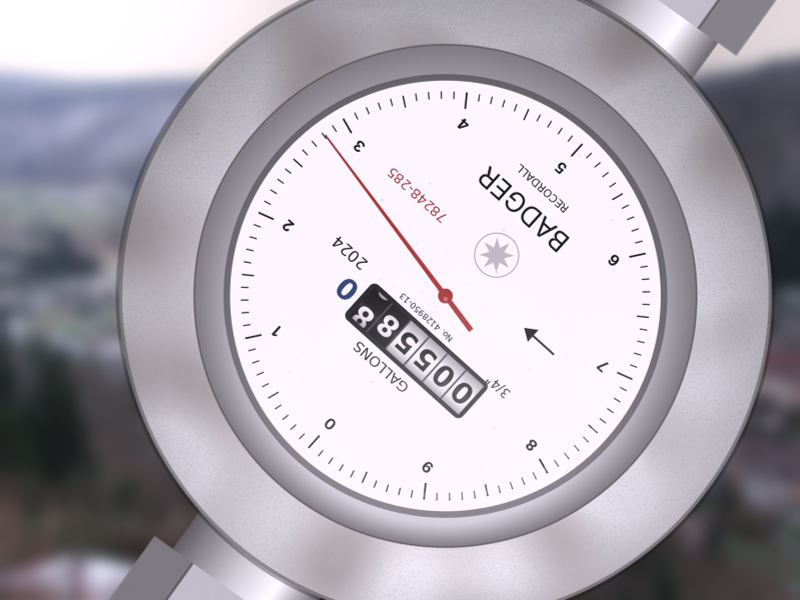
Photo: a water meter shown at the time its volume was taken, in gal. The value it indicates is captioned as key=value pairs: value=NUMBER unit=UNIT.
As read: value=55882.8 unit=gal
